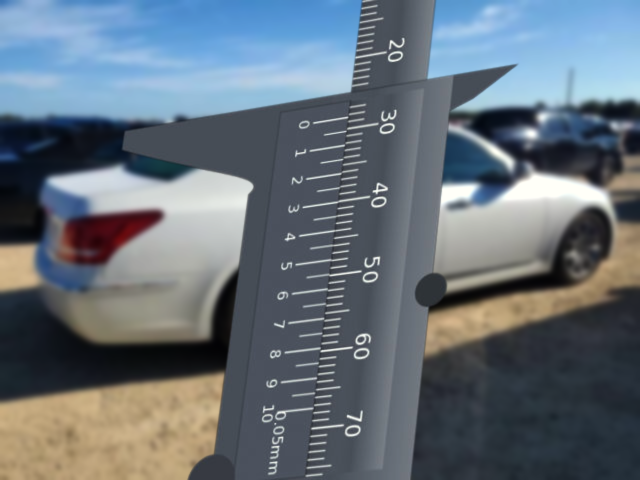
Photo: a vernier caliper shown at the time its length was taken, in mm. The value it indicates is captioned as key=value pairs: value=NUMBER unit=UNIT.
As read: value=28.4 unit=mm
